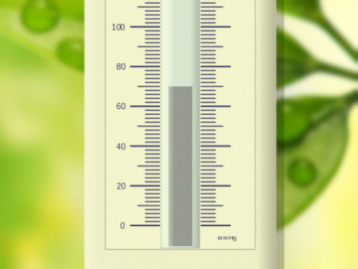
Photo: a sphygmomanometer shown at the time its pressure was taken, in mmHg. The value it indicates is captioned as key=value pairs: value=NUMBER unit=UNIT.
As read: value=70 unit=mmHg
